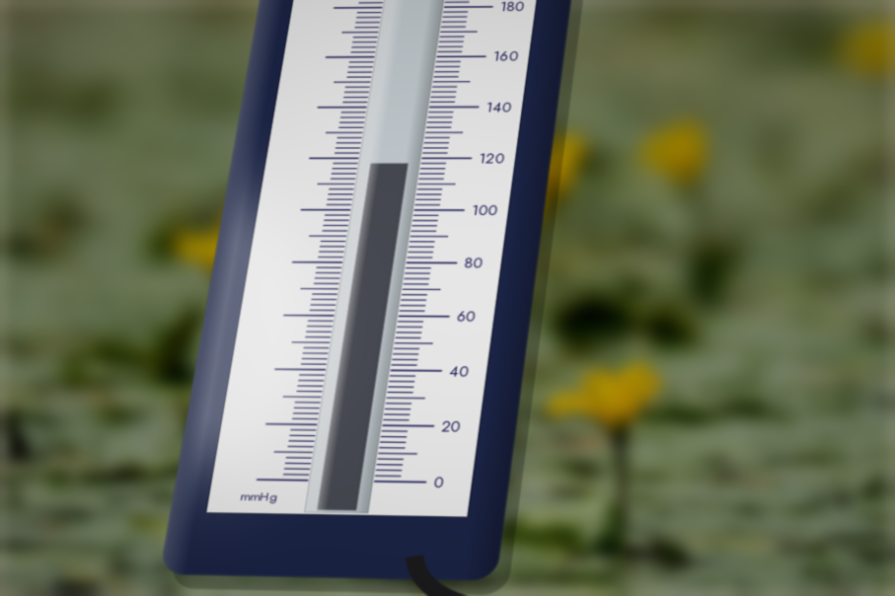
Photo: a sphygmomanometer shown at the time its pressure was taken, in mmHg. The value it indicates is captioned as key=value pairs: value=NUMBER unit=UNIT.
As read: value=118 unit=mmHg
